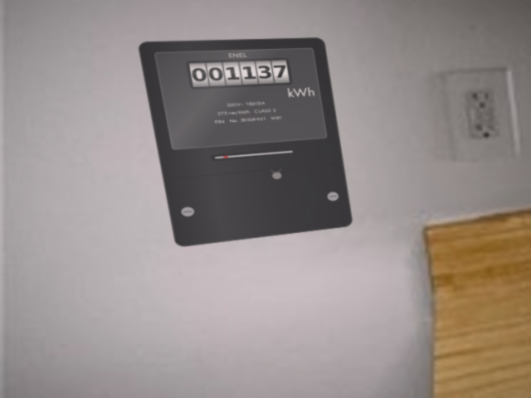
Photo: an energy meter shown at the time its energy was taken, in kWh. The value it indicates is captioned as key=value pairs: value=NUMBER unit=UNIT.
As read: value=1137 unit=kWh
